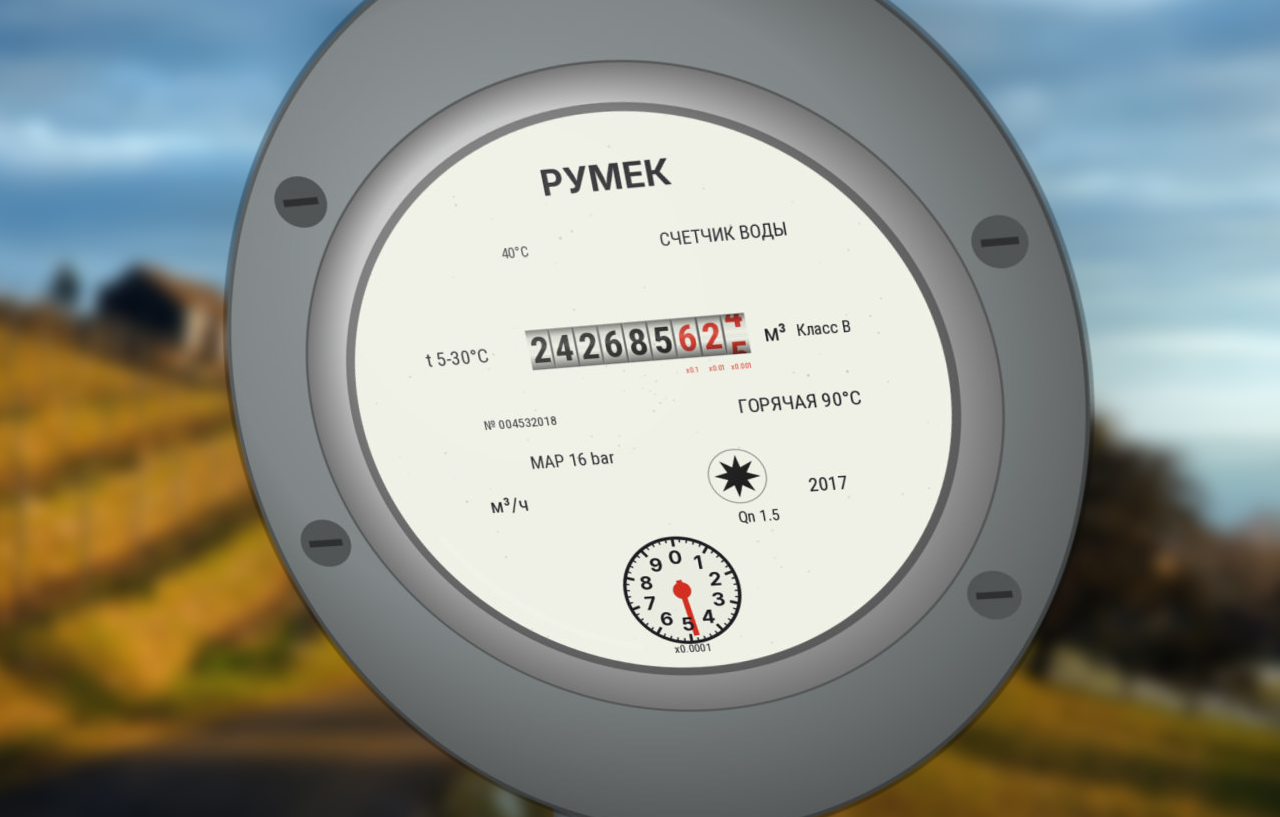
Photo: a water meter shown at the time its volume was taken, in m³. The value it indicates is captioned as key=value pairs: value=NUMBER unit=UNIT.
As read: value=242685.6244 unit=m³
